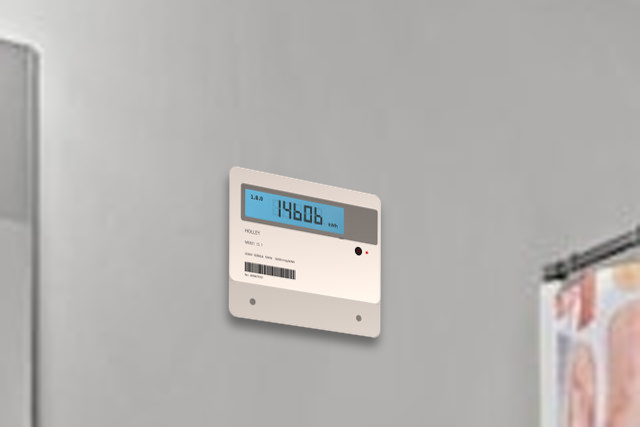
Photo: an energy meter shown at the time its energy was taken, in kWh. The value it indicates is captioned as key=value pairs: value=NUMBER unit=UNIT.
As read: value=14606 unit=kWh
